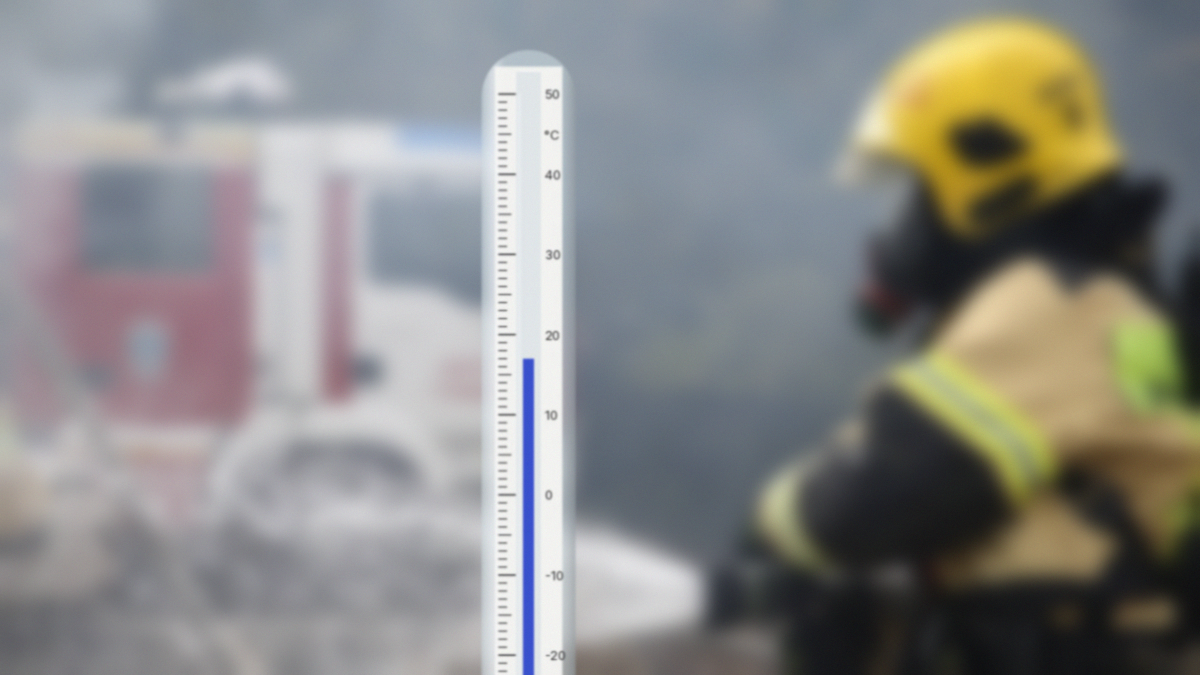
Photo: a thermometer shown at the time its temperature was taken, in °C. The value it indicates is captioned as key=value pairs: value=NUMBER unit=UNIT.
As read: value=17 unit=°C
